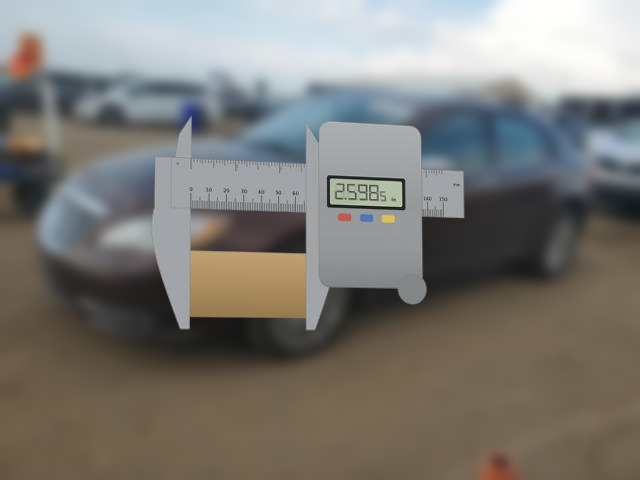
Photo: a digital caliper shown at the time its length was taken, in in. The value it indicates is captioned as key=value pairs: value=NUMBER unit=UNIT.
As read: value=2.5985 unit=in
